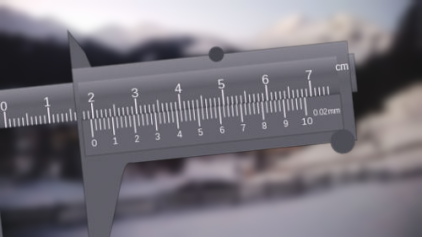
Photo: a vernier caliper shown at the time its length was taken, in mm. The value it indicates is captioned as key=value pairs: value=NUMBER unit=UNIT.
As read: value=19.5 unit=mm
